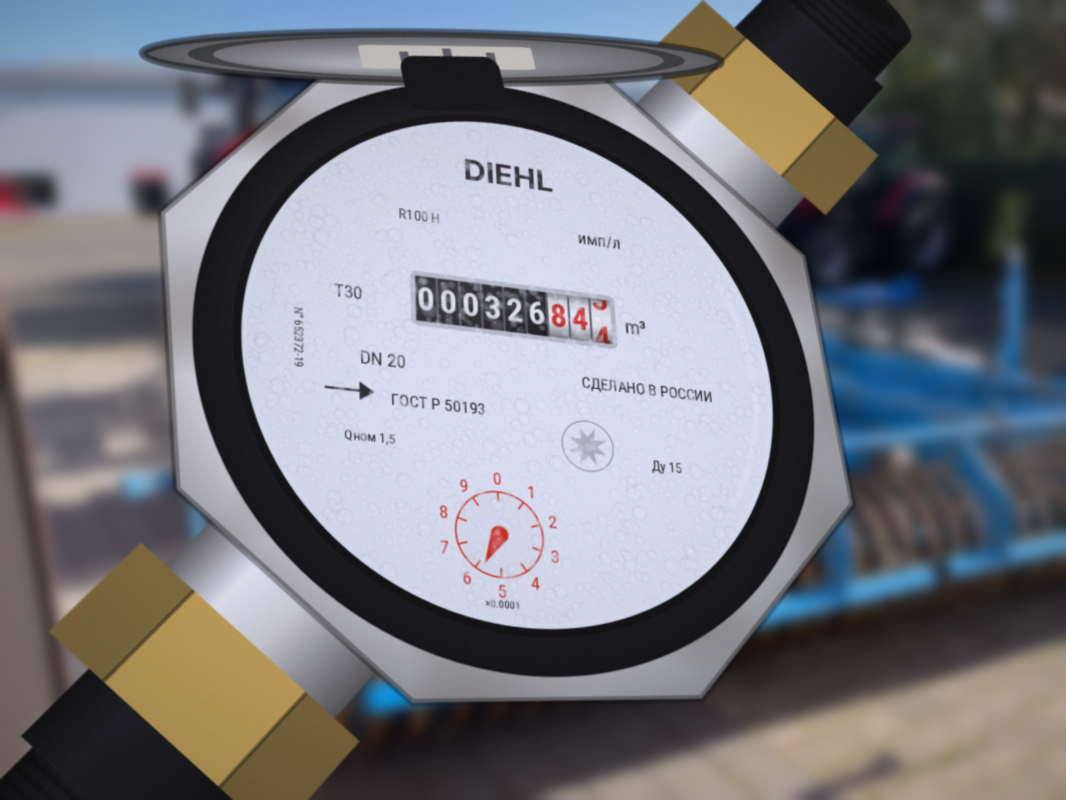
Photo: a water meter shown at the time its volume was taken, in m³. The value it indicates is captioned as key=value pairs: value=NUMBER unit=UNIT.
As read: value=326.8435 unit=m³
